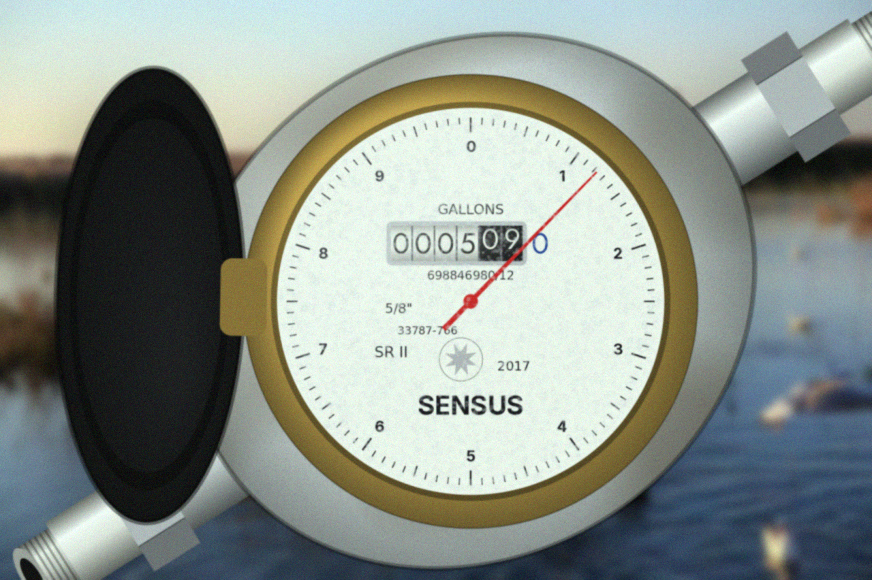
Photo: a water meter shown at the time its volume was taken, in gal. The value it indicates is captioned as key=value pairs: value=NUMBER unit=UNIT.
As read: value=5091.2 unit=gal
